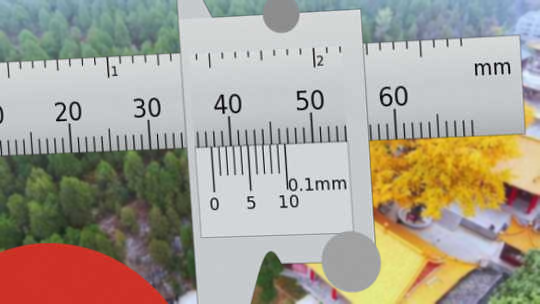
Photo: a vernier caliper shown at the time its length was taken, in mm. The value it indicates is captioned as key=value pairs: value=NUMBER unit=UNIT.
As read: value=37.6 unit=mm
